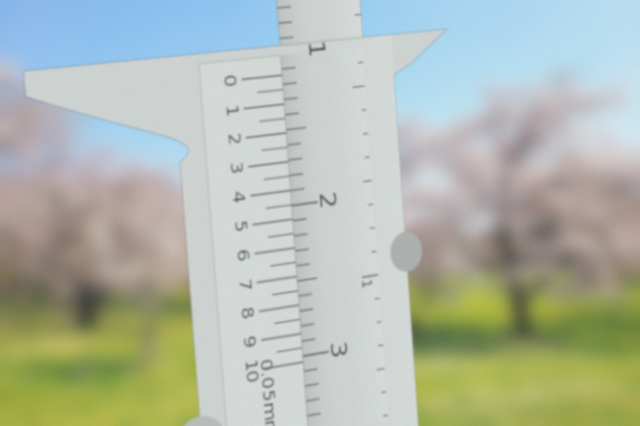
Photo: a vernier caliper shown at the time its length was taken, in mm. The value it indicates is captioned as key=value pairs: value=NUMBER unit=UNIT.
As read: value=11.4 unit=mm
